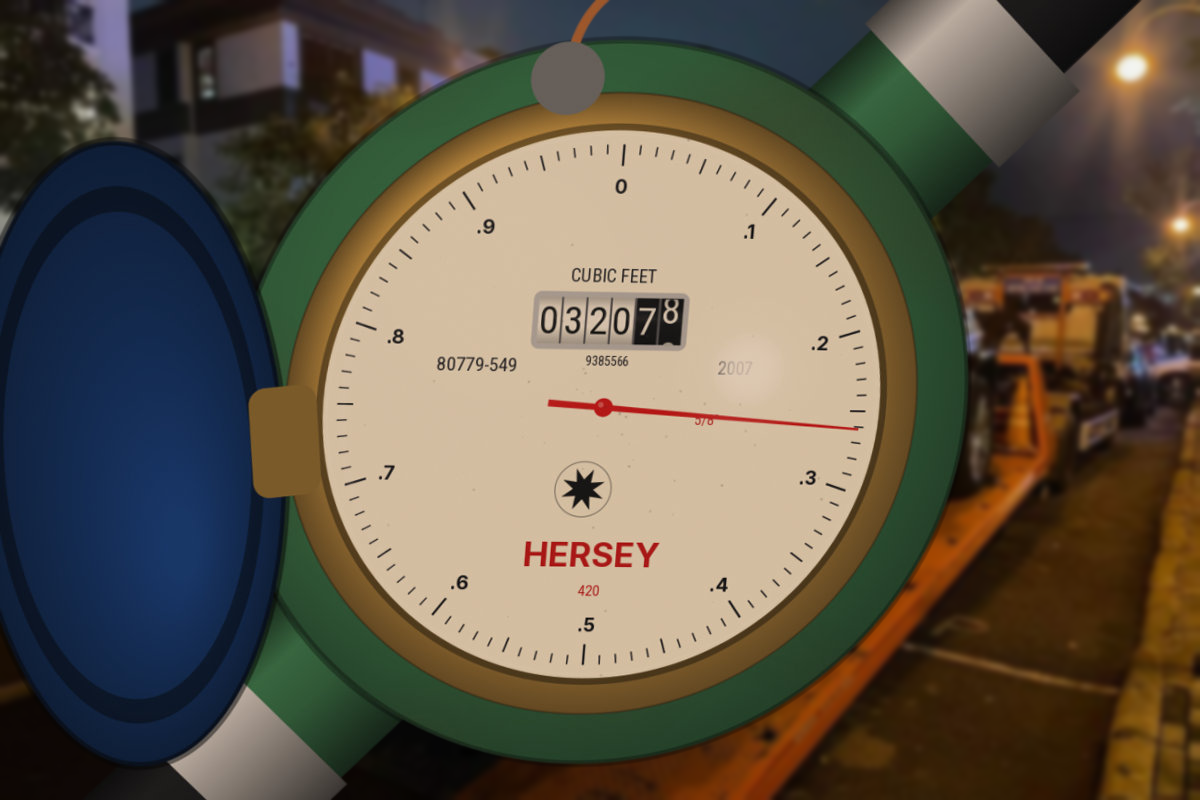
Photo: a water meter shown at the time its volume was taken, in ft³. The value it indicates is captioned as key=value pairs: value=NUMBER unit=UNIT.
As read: value=32078.26 unit=ft³
